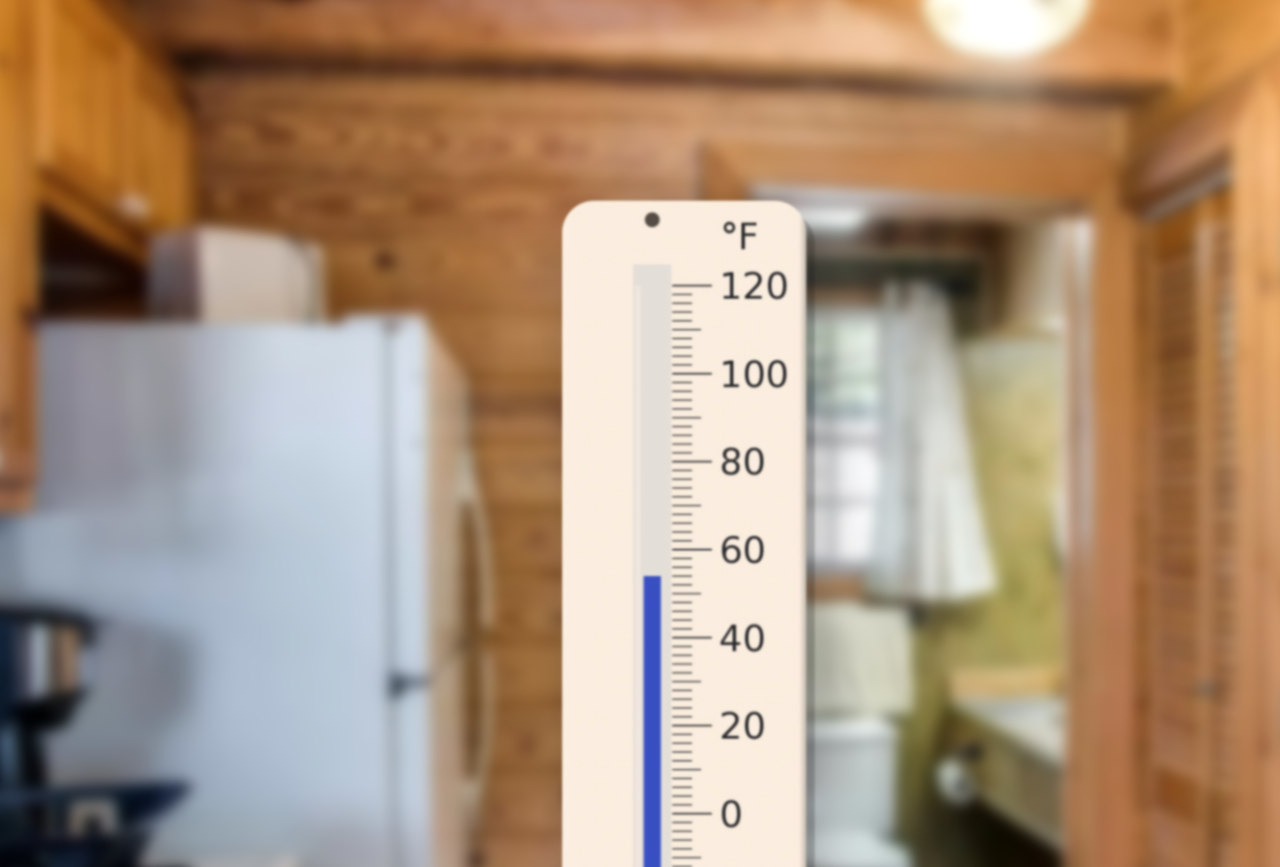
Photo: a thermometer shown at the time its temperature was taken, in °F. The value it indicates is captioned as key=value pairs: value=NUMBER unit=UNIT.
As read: value=54 unit=°F
